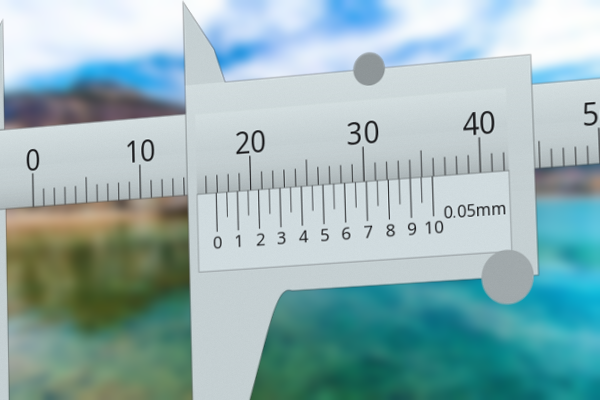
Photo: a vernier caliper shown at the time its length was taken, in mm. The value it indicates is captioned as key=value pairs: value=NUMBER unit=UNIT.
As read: value=16.9 unit=mm
